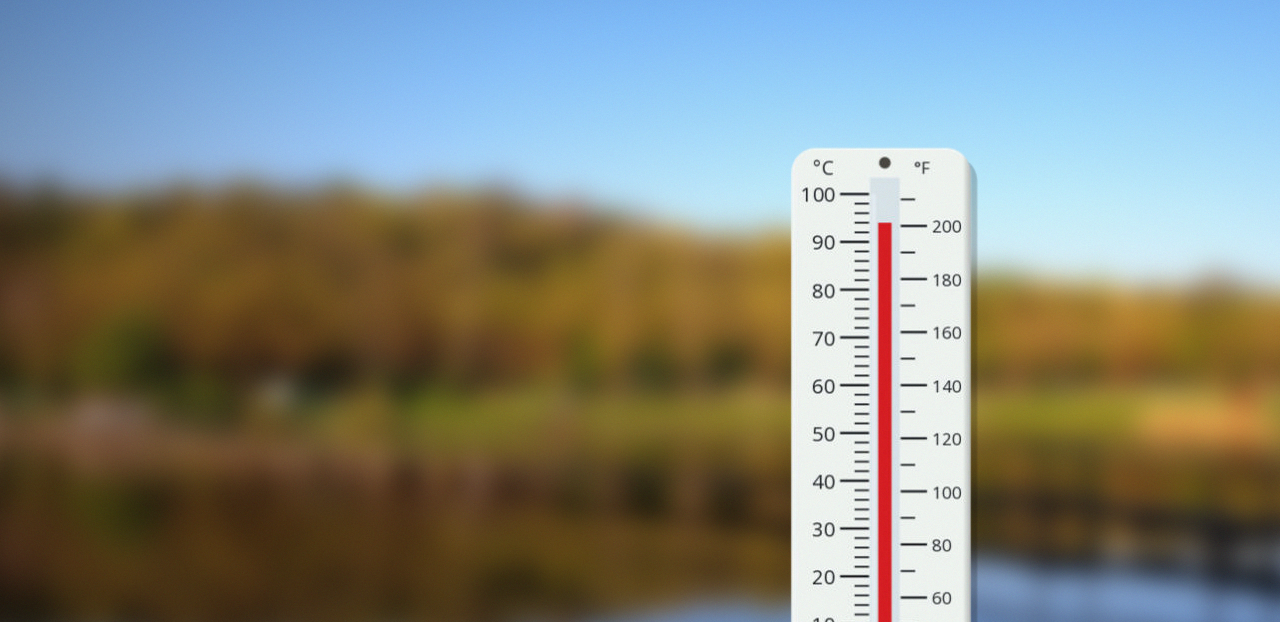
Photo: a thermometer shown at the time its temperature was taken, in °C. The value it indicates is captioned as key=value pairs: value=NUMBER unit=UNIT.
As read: value=94 unit=°C
